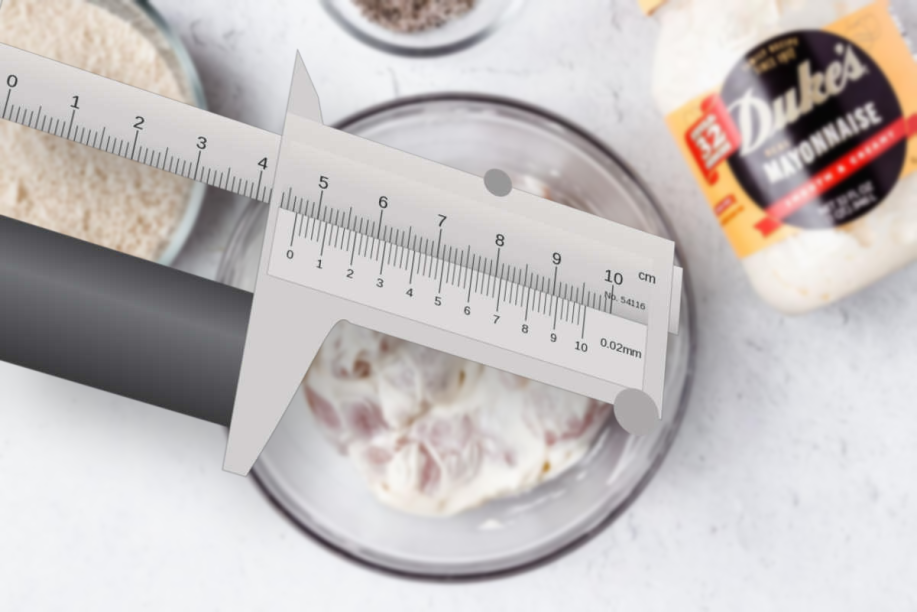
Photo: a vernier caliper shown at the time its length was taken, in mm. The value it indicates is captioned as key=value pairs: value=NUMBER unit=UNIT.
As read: value=46.6 unit=mm
